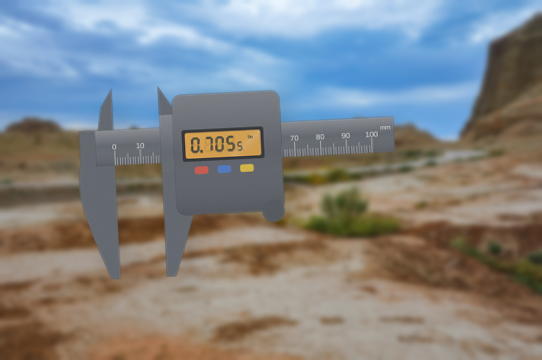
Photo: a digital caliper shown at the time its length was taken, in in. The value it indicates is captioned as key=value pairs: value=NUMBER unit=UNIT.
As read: value=0.7055 unit=in
